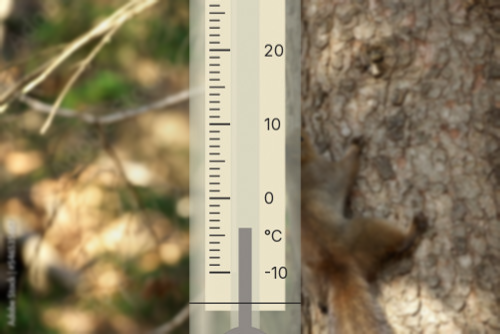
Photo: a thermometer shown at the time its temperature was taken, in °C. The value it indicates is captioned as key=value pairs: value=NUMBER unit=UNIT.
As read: value=-4 unit=°C
